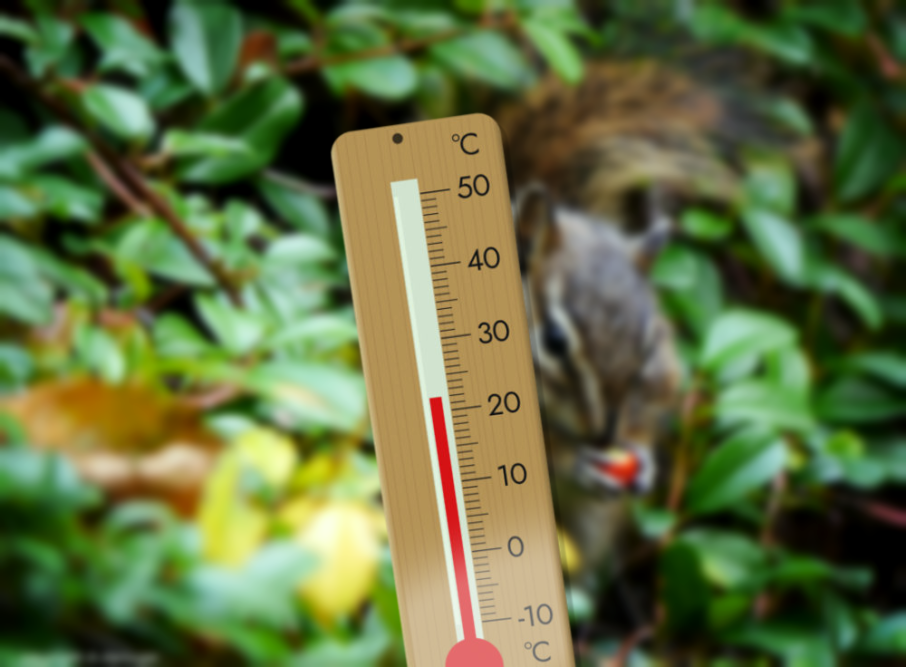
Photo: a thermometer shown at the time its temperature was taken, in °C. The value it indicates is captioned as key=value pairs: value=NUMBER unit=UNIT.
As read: value=22 unit=°C
